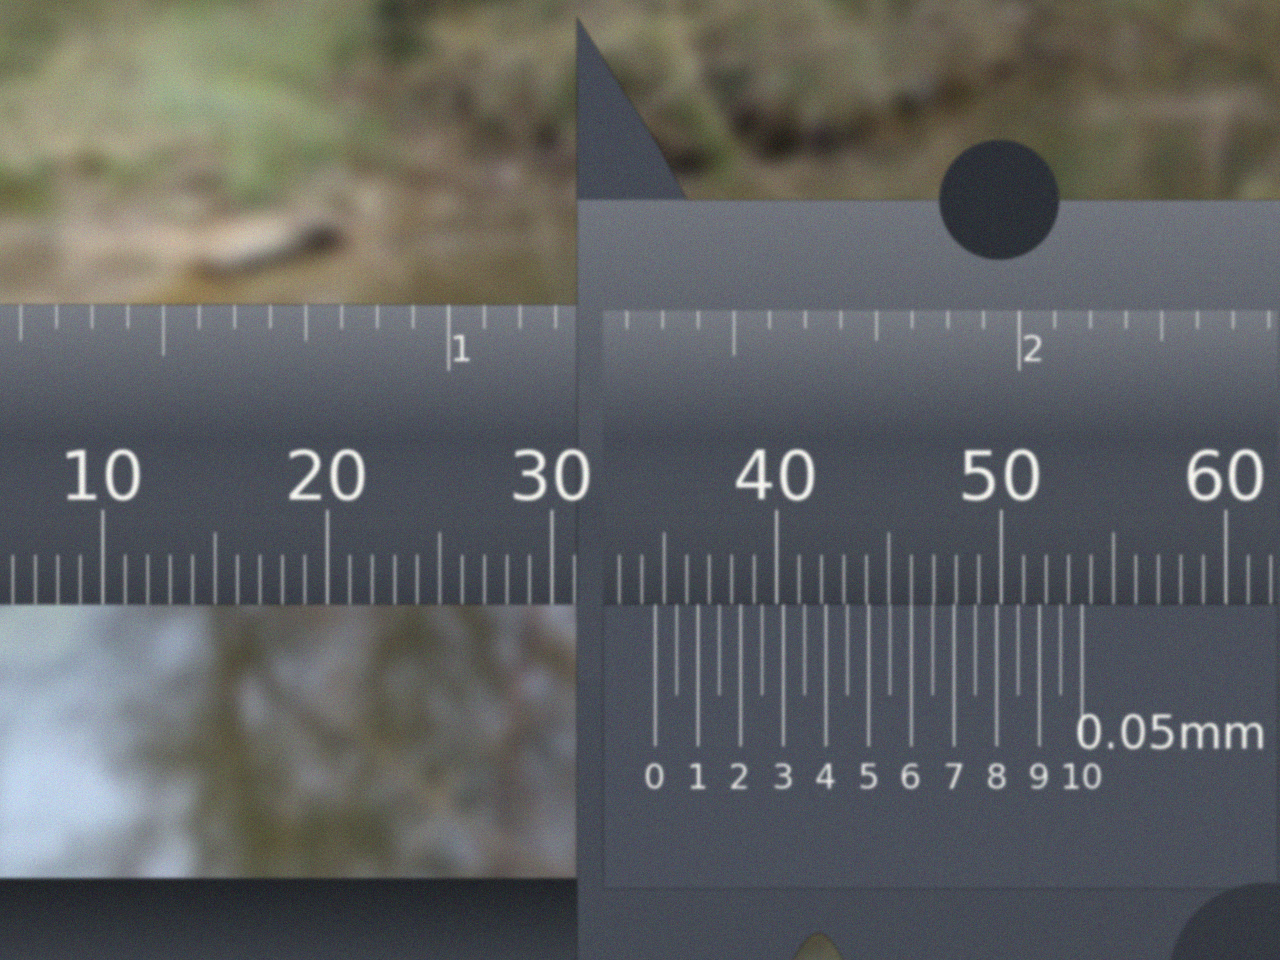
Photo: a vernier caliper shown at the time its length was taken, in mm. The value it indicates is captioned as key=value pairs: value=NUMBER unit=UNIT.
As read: value=34.6 unit=mm
